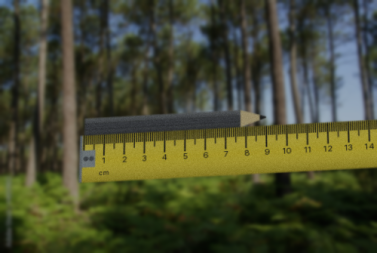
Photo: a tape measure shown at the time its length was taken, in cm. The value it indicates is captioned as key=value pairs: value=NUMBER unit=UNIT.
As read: value=9 unit=cm
